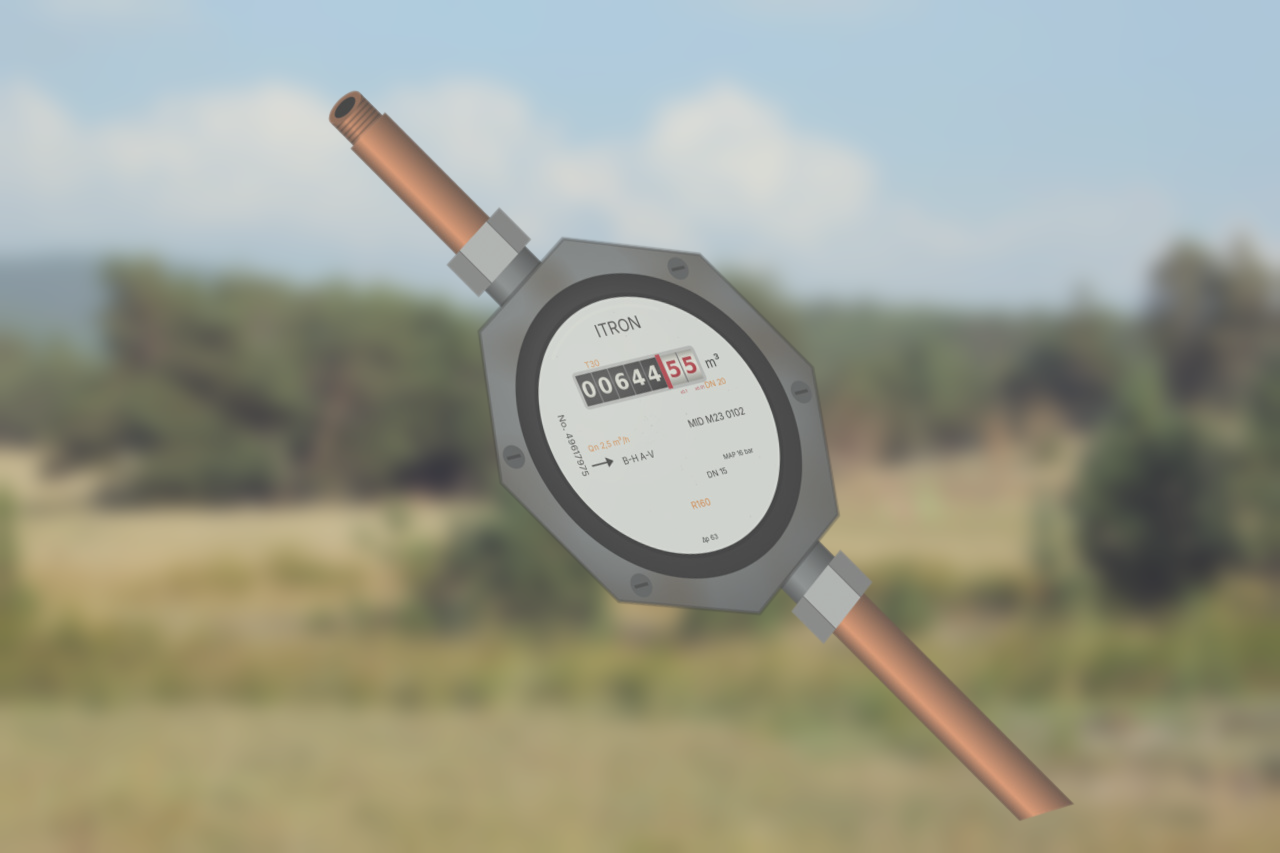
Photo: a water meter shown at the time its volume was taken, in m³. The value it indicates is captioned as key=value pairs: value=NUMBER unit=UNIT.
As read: value=644.55 unit=m³
